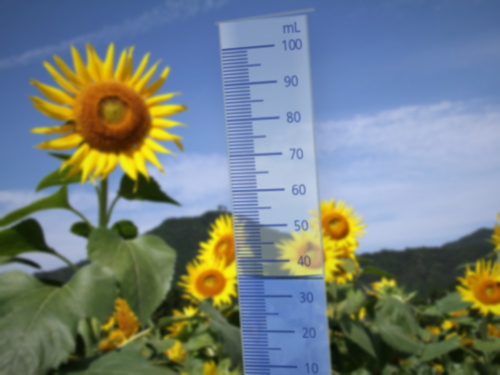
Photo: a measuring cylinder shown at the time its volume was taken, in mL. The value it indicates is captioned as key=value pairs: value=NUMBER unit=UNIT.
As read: value=35 unit=mL
